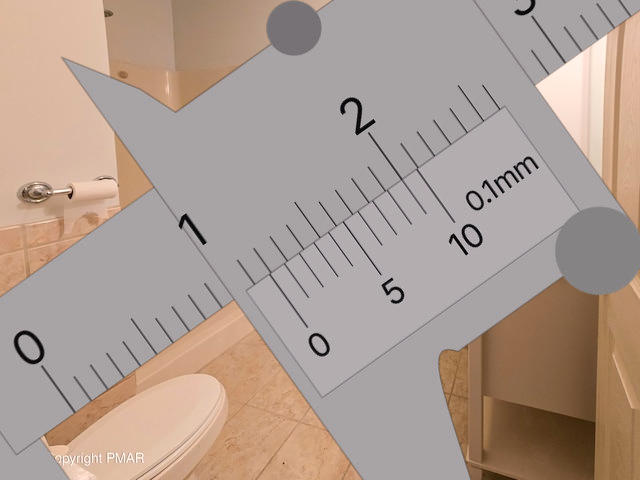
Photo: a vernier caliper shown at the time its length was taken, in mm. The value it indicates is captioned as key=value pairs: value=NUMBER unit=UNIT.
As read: value=11.9 unit=mm
